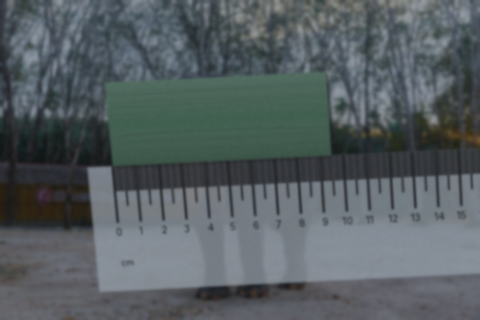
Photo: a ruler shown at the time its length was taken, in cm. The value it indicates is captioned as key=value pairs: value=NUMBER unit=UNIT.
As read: value=9.5 unit=cm
